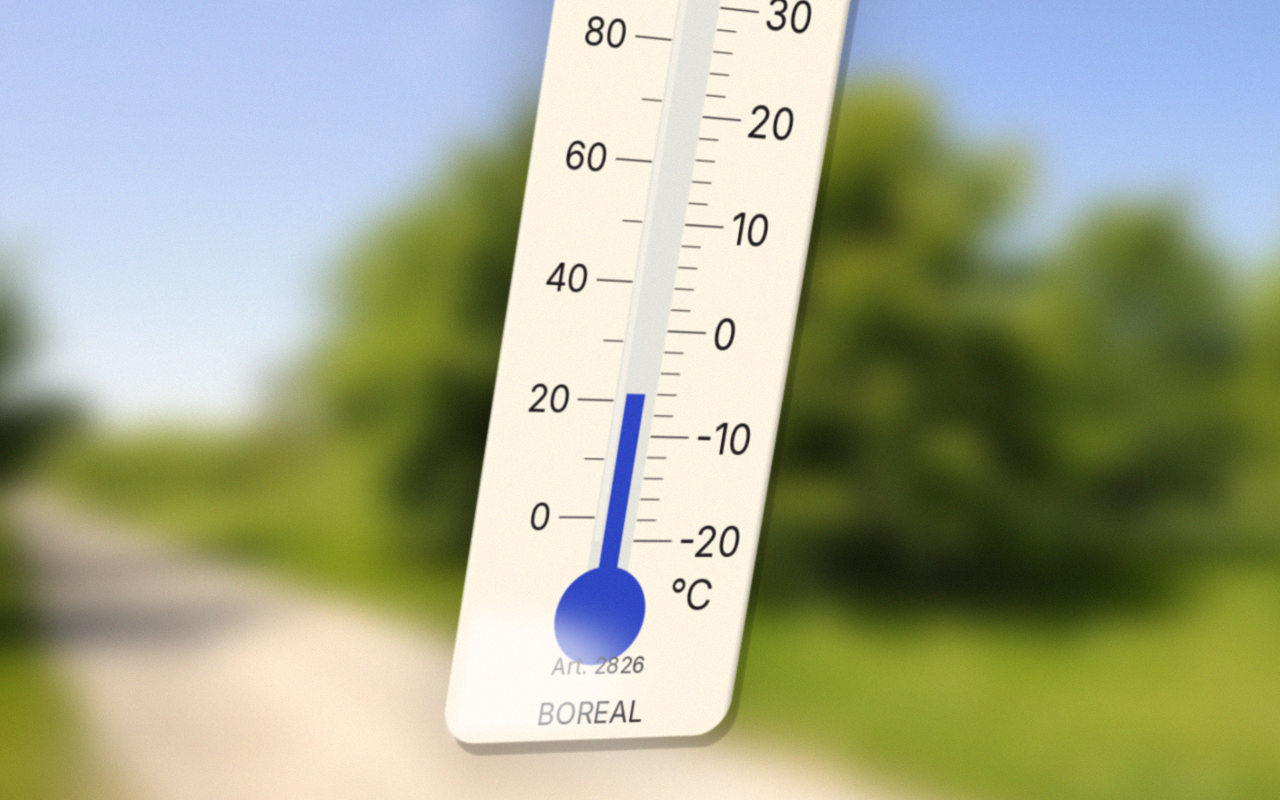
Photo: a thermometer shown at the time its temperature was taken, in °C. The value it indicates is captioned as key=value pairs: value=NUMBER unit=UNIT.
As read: value=-6 unit=°C
